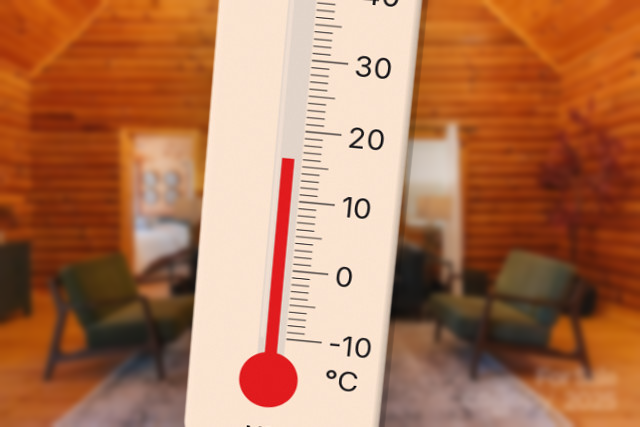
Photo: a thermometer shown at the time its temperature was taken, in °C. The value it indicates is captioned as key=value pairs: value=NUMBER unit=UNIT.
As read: value=16 unit=°C
